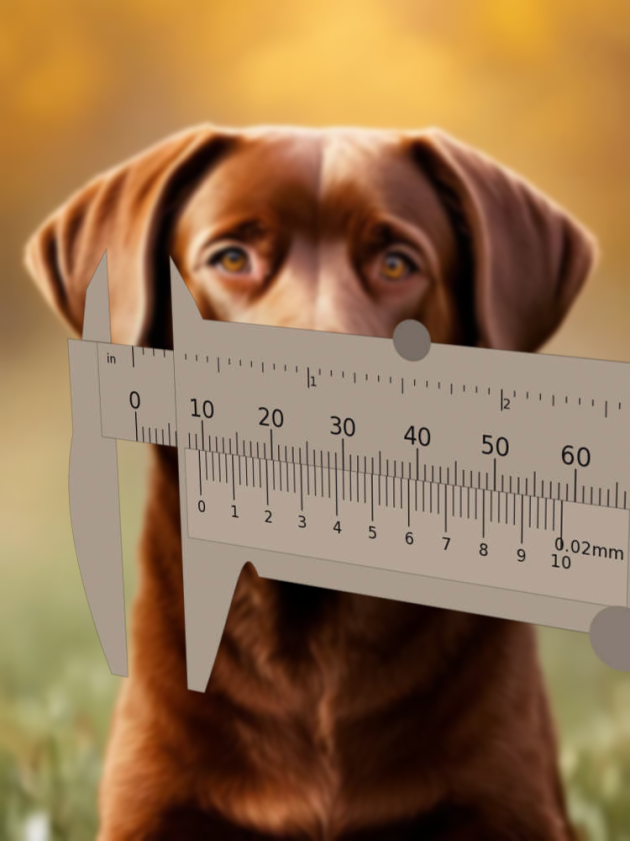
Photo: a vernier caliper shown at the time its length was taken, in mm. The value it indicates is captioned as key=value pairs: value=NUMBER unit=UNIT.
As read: value=9.4 unit=mm
